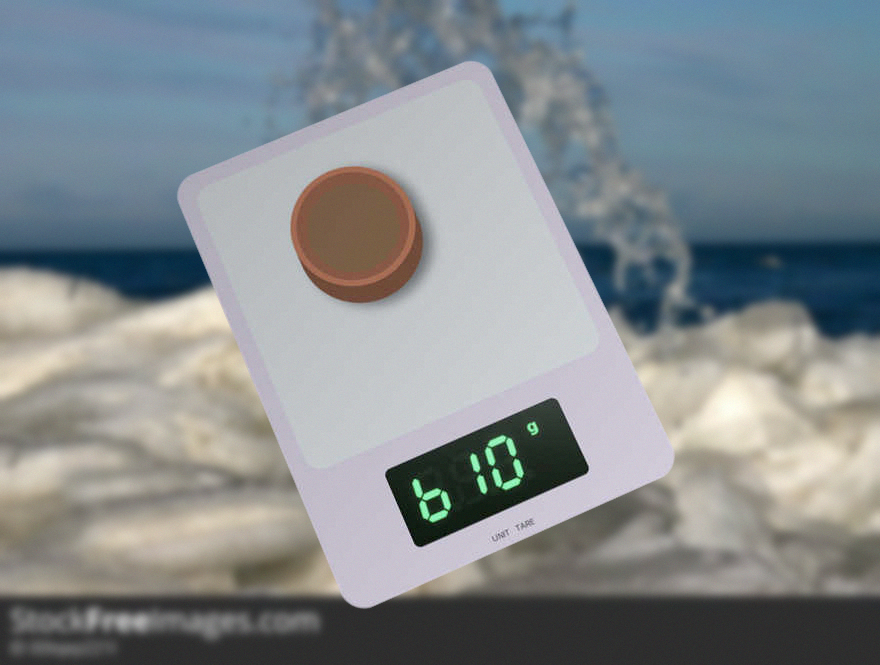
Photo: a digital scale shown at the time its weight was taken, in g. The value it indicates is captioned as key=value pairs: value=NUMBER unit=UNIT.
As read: value=610 unit=g
